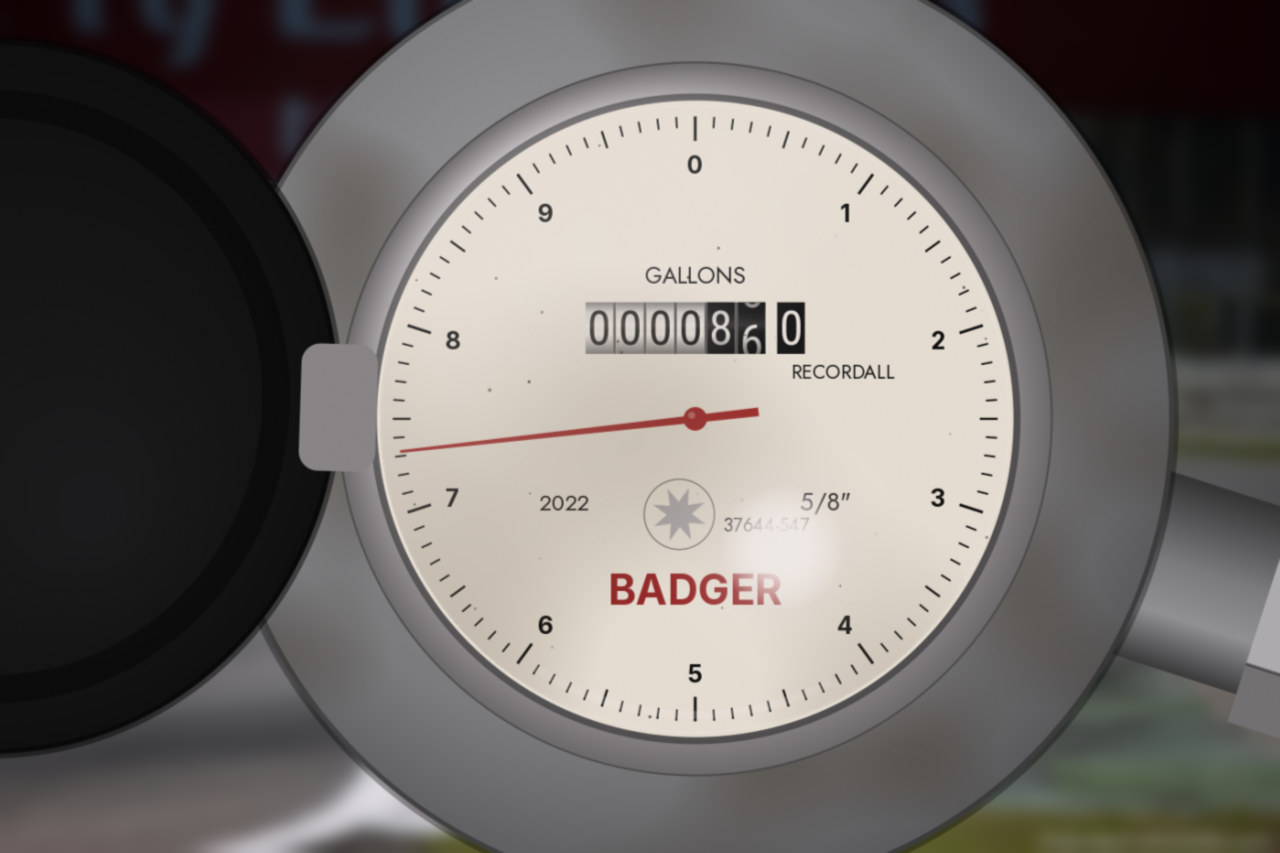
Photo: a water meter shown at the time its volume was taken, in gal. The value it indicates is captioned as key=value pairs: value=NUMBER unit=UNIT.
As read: value=857.3 unit=gal
